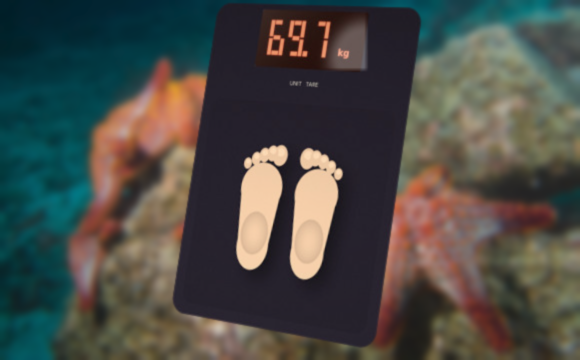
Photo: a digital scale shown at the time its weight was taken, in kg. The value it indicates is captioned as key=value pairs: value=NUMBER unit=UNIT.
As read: value=69.7 unit=kg
